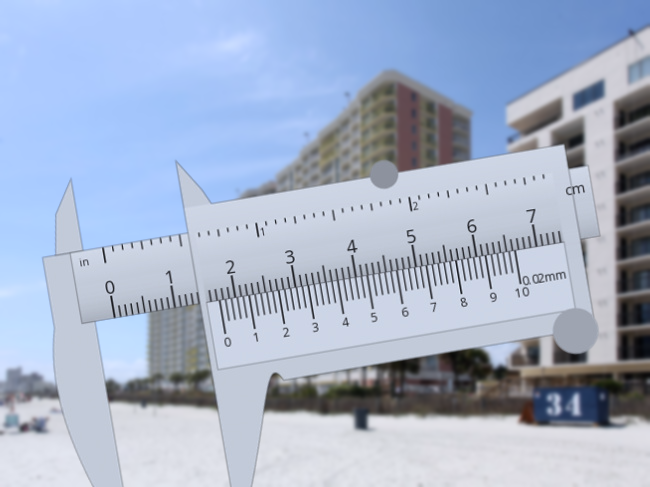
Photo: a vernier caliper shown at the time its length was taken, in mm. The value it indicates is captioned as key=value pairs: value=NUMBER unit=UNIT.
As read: value=17.4 unit=mm
